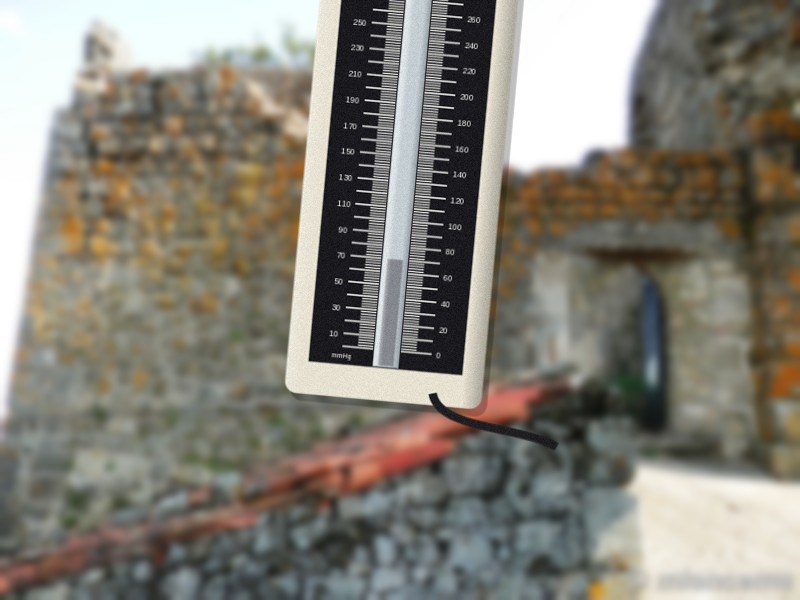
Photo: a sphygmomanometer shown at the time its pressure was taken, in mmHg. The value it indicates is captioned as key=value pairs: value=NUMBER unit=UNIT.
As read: value=70 unit=mmHg
